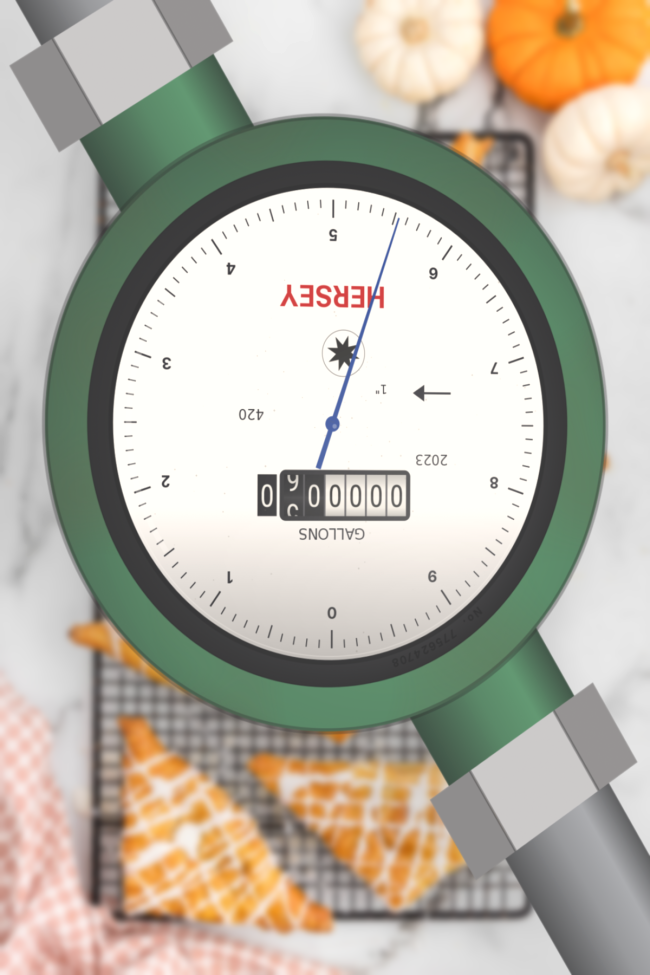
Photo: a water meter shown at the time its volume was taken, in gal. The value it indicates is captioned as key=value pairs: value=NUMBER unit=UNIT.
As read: value=55.5 unit=gal
